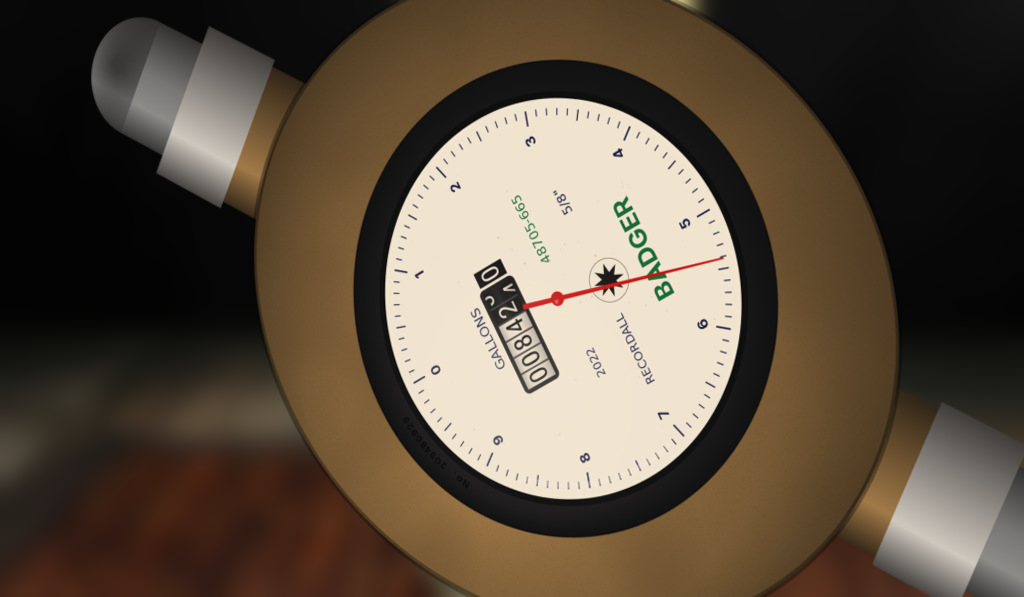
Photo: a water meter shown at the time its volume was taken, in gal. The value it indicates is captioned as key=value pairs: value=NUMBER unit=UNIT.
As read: value=84235.4 unit=gal
